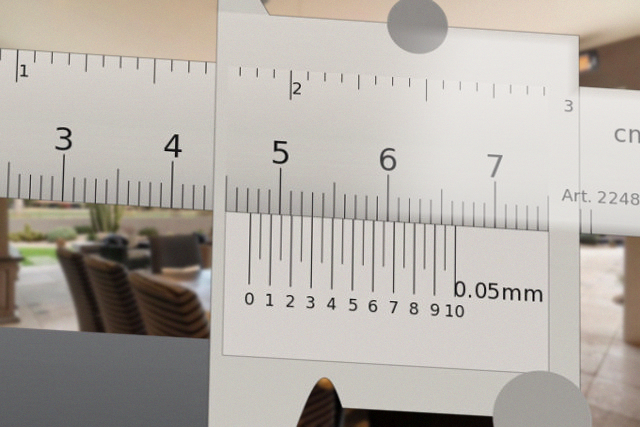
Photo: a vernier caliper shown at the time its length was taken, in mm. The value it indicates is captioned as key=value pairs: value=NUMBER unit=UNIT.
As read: value=47.3 unit=mm
